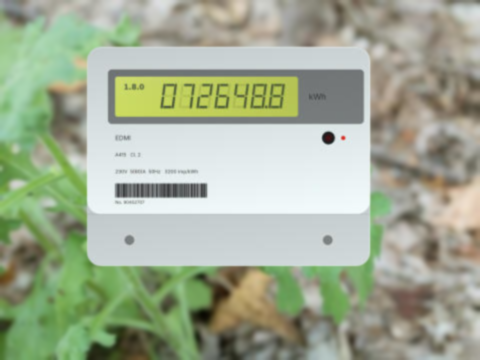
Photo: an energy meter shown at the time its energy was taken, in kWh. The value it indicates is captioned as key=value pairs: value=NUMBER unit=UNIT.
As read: value=72648.8 unit=kWh
